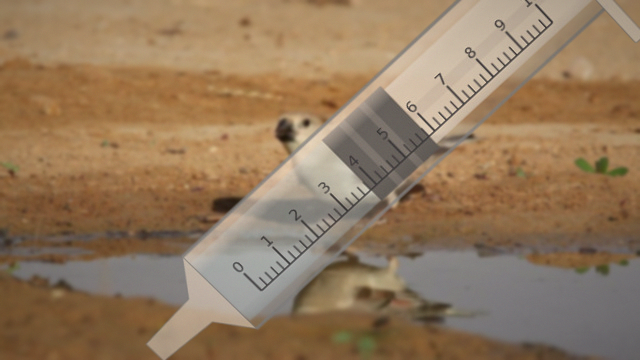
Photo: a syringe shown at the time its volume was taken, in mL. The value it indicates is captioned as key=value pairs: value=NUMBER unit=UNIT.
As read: value=3.8 unit=mL
